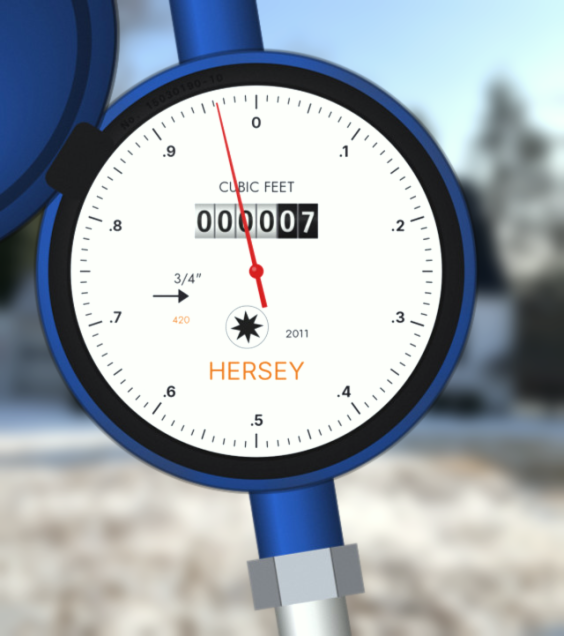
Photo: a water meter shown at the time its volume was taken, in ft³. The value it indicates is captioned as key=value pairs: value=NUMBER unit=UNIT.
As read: value=6.96 unit=ft³
